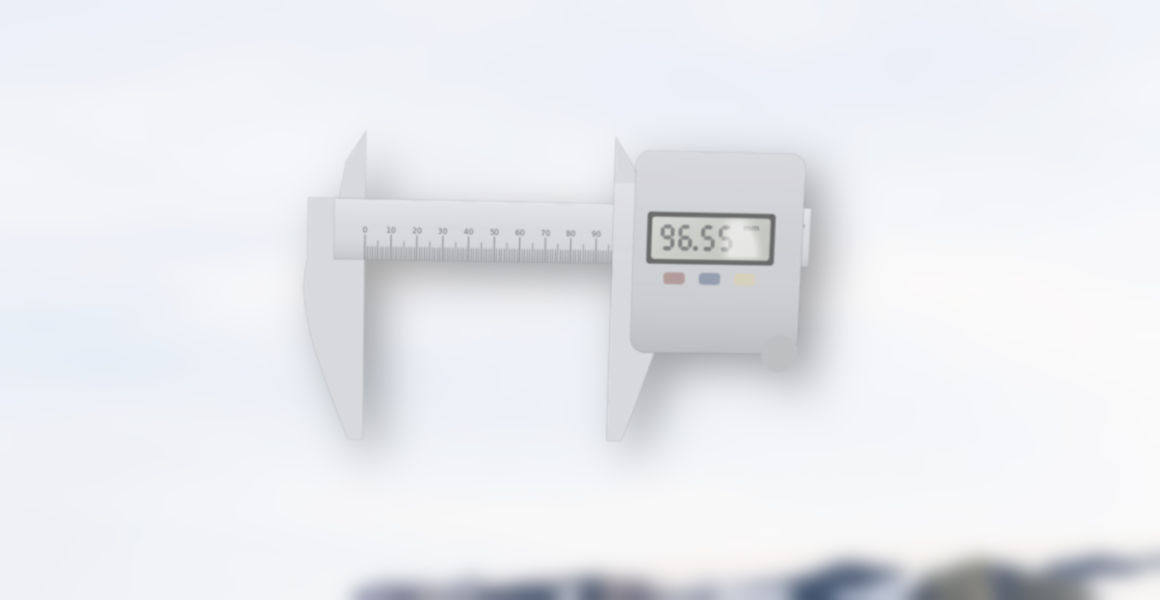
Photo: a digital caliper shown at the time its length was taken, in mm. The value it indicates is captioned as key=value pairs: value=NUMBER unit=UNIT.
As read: value=96.55 unit=mm
